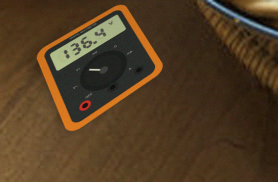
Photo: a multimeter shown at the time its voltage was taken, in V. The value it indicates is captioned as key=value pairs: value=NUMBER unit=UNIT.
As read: value=136.4 unit=V
